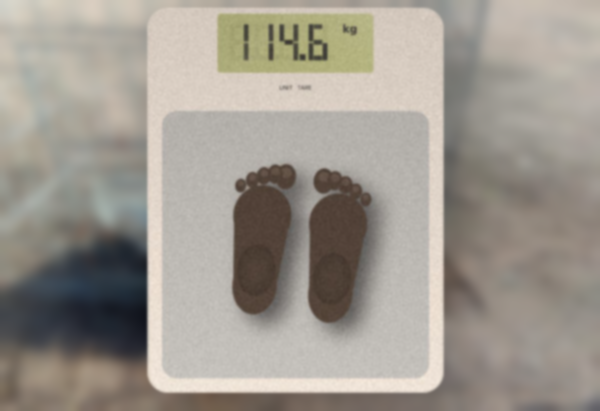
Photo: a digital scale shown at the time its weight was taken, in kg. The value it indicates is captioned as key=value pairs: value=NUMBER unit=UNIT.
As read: value=114.6 unit=kg
